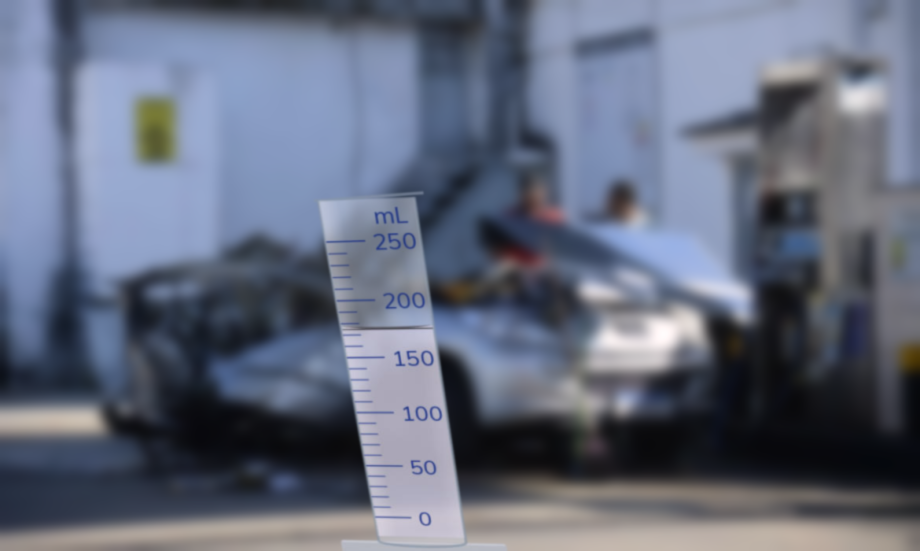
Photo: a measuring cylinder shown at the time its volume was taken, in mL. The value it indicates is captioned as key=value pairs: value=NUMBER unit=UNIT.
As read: value=175 unit=mL
